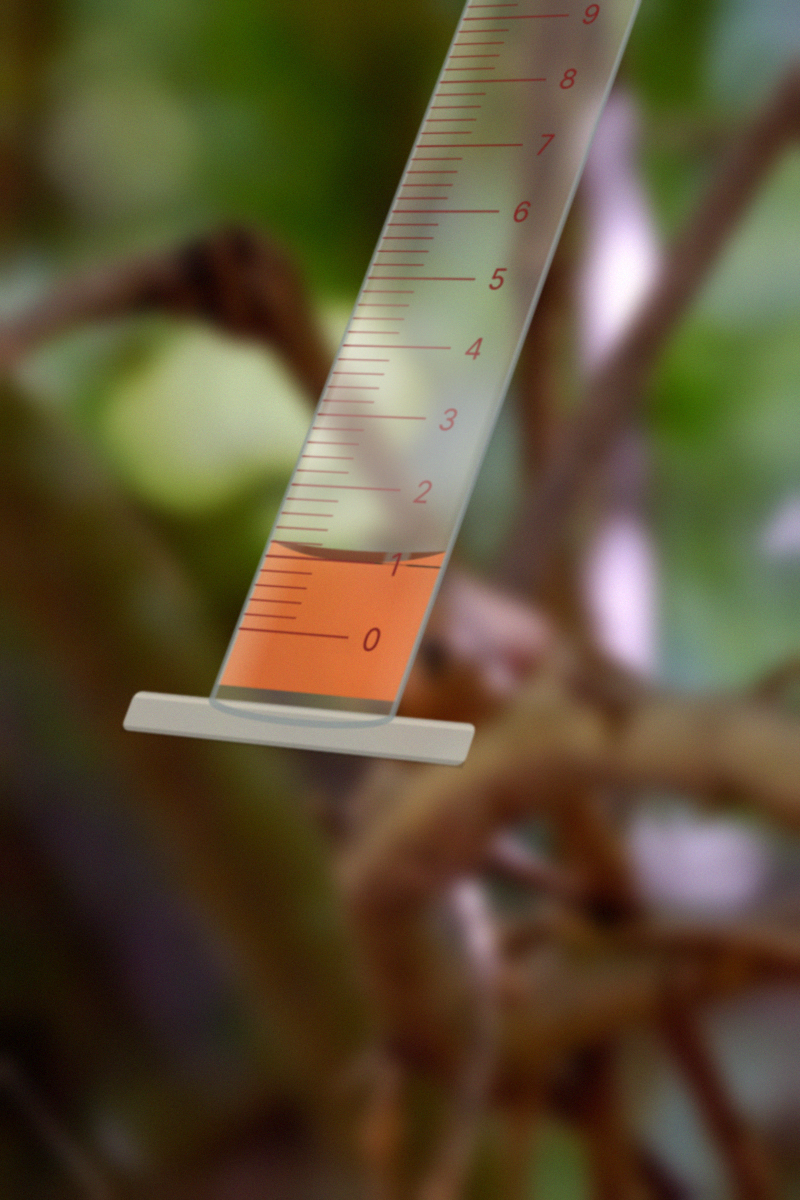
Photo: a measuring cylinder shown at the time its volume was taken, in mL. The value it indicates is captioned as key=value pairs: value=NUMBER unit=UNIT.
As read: value=1 unit=mL
